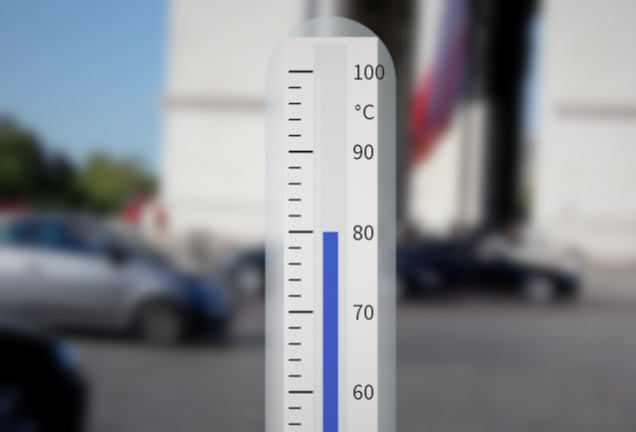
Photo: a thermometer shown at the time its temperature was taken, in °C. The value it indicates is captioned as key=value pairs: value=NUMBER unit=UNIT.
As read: value=80 unit=°C
